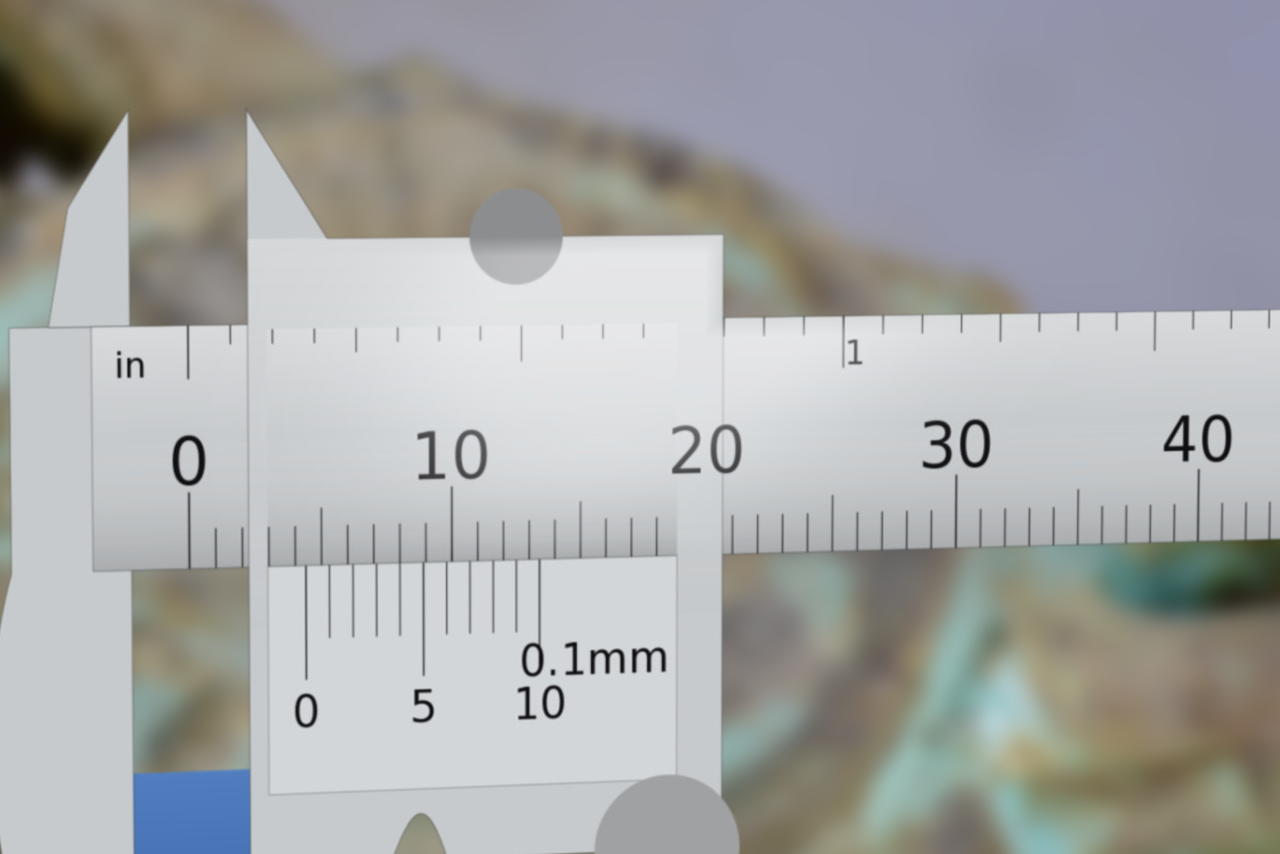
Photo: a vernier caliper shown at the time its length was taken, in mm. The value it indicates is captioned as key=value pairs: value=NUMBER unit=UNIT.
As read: value=4.4 unit=mm
